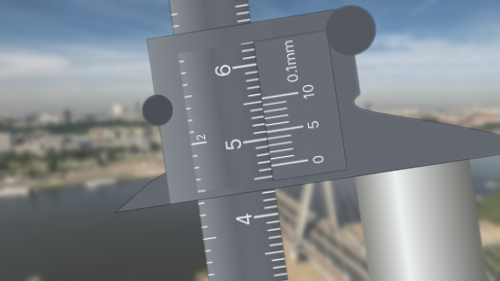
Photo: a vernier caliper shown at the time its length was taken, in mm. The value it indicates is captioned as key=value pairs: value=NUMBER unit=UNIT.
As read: value=46.4 unit=mm
